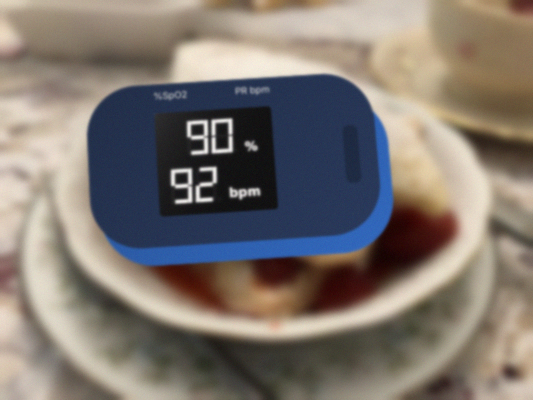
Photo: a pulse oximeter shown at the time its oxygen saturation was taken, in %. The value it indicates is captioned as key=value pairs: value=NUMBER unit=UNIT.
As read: value=90 unit=%
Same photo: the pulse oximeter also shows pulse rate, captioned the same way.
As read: value=92 unit=bpm
